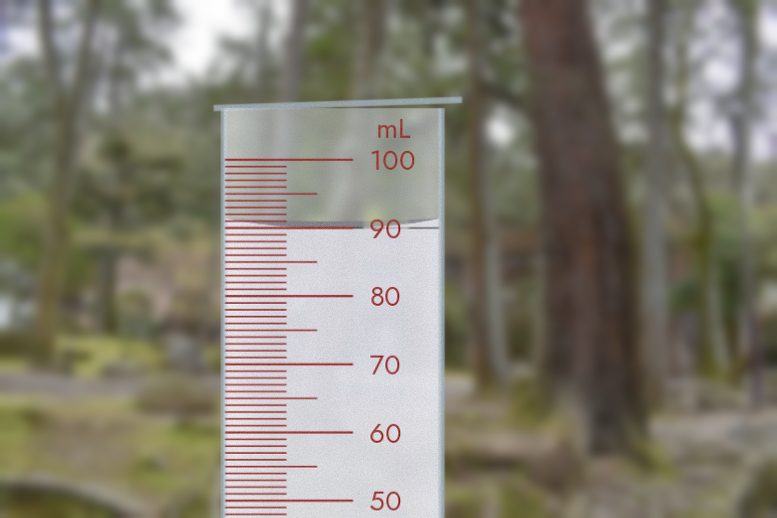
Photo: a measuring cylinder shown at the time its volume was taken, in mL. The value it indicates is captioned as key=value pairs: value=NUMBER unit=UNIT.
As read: value=90 unit=mL
